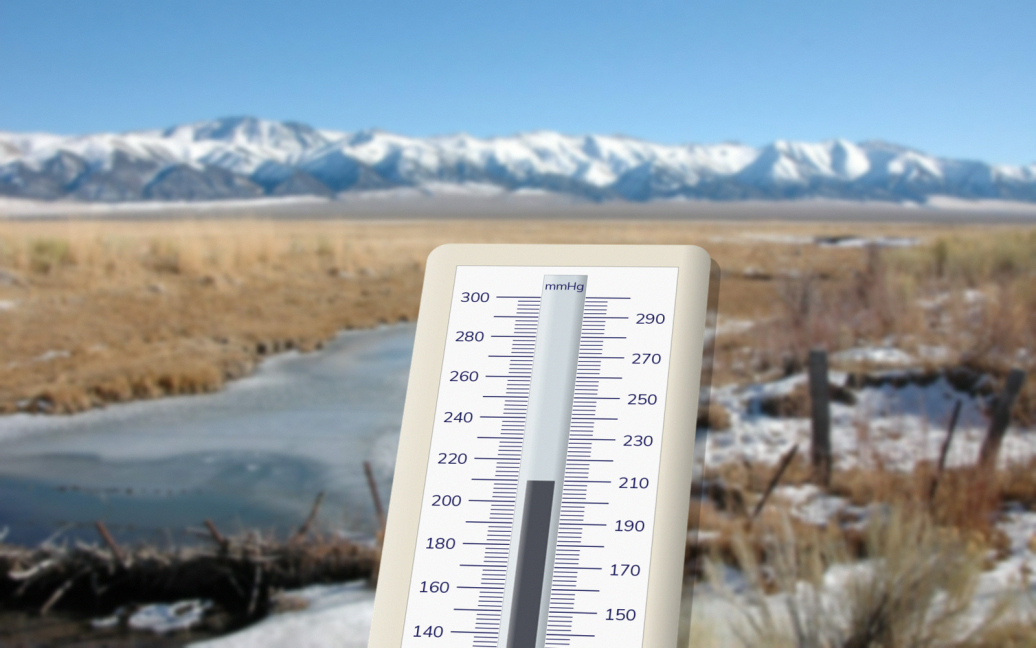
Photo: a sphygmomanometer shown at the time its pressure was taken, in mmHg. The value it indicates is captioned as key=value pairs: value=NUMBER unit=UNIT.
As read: value=210 unit=mmHg
